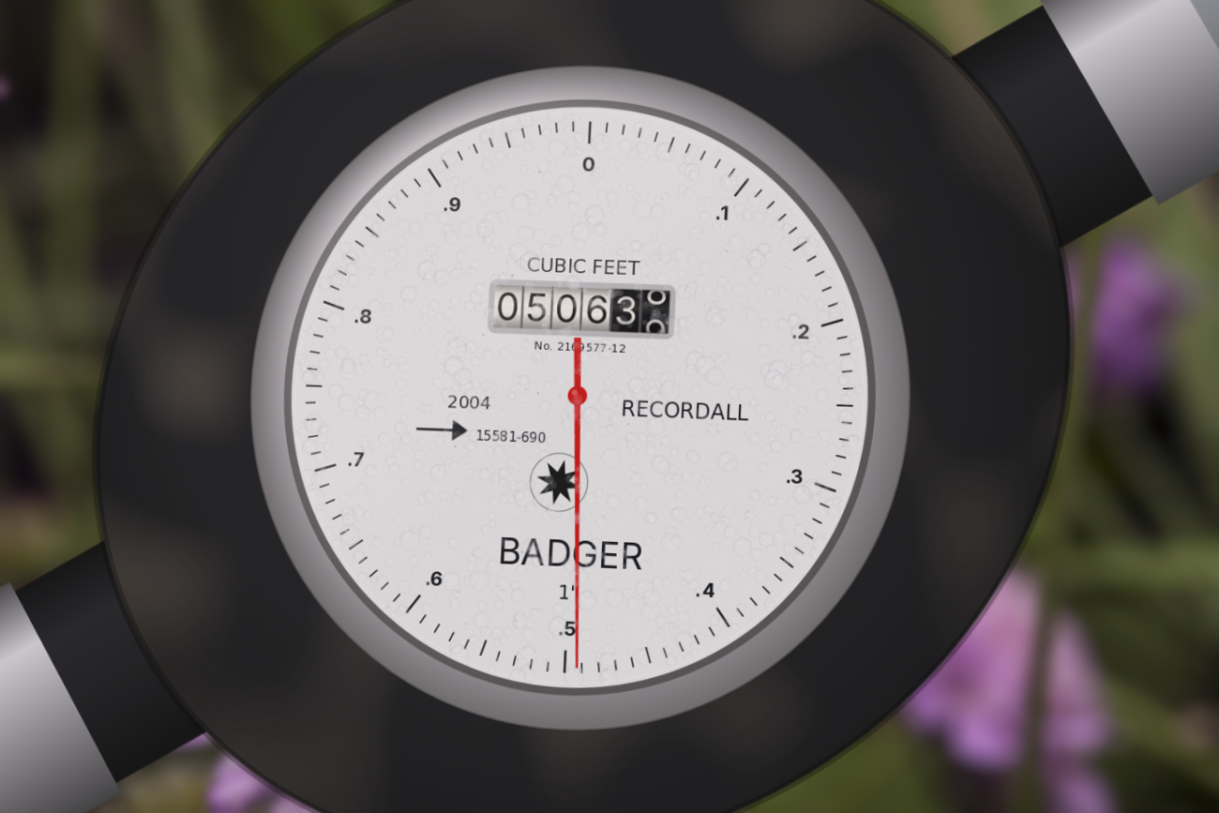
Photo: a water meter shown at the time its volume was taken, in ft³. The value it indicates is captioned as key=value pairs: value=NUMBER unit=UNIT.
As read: value=50638.49 unit=ft³
